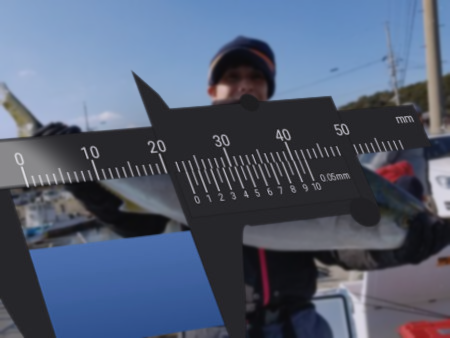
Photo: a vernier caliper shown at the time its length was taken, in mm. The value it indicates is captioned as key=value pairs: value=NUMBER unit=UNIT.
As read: value=23.0 unit=mm
